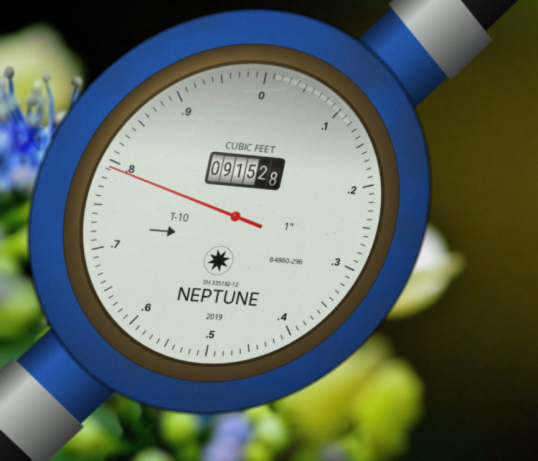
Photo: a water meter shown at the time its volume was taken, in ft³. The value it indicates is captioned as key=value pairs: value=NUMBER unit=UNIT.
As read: value=91527.79 unit=ft³
